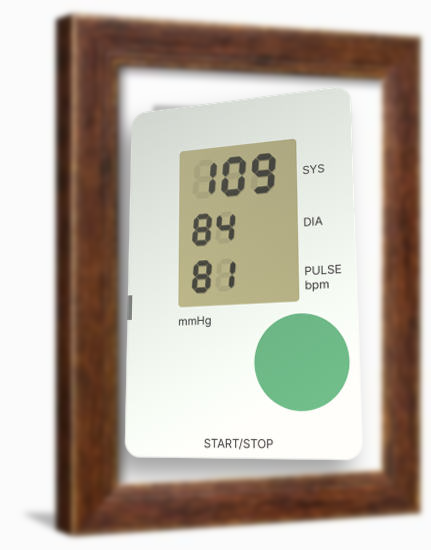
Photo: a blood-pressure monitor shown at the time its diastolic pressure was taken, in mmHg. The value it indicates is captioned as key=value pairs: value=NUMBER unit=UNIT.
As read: value=84 unit=mmHg
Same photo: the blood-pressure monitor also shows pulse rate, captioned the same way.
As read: value=81 unit=bpm
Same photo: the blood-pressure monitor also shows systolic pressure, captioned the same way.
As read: value=109 unit=mmHg
